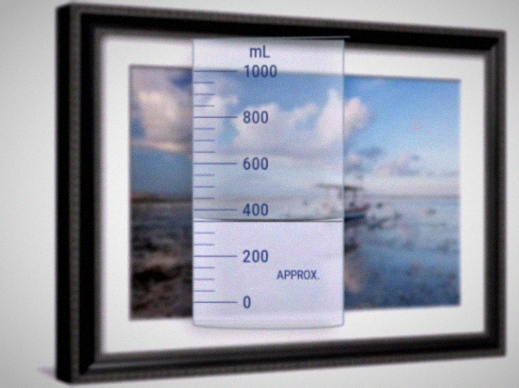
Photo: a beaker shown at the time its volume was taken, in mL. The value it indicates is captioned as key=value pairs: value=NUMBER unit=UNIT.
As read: value=350 unit=mL
